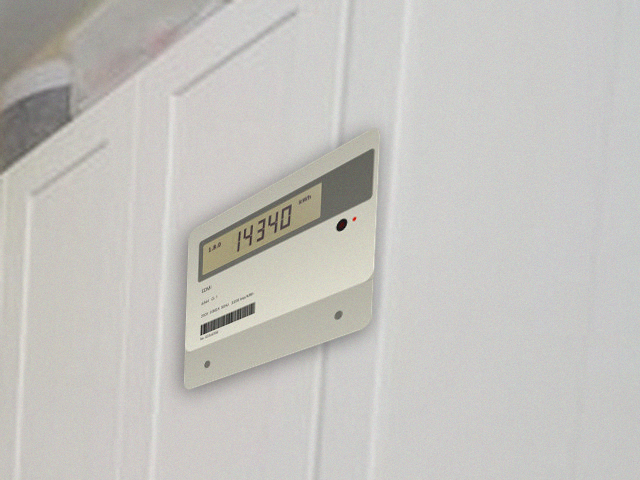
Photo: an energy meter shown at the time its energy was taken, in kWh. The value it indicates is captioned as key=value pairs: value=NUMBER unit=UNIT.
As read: value=14340 unit=kWh
